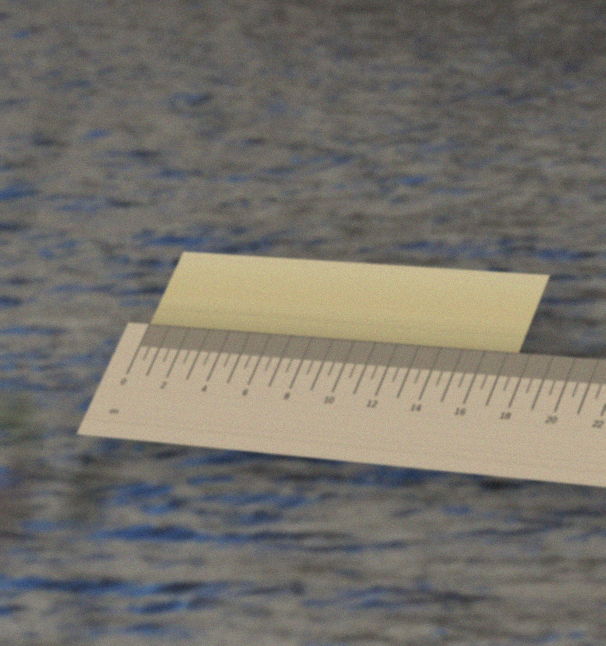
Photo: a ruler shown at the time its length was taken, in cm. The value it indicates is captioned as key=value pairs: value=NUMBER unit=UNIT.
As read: value=17.5 unit=cm
